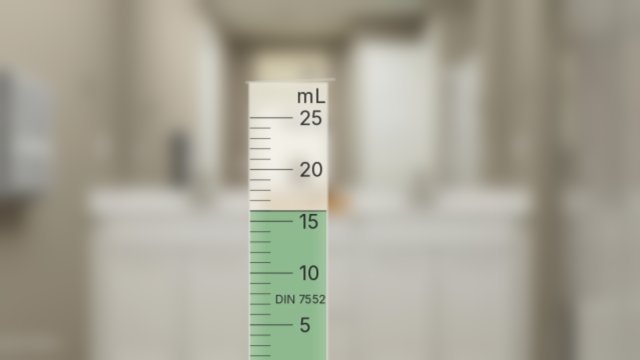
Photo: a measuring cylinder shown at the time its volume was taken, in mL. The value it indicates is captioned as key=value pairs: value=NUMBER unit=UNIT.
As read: value=16 unit=mL
